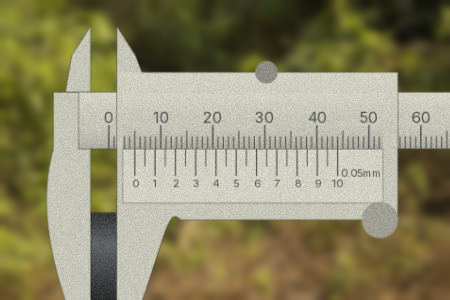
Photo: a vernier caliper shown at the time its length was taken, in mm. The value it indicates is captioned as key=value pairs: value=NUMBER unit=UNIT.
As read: value=5.0 unit=mm
